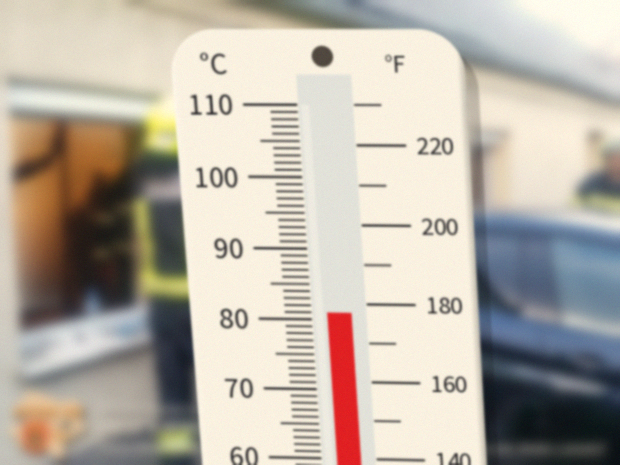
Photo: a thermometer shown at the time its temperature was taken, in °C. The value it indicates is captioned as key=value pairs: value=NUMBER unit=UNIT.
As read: value=81 unit=°C
